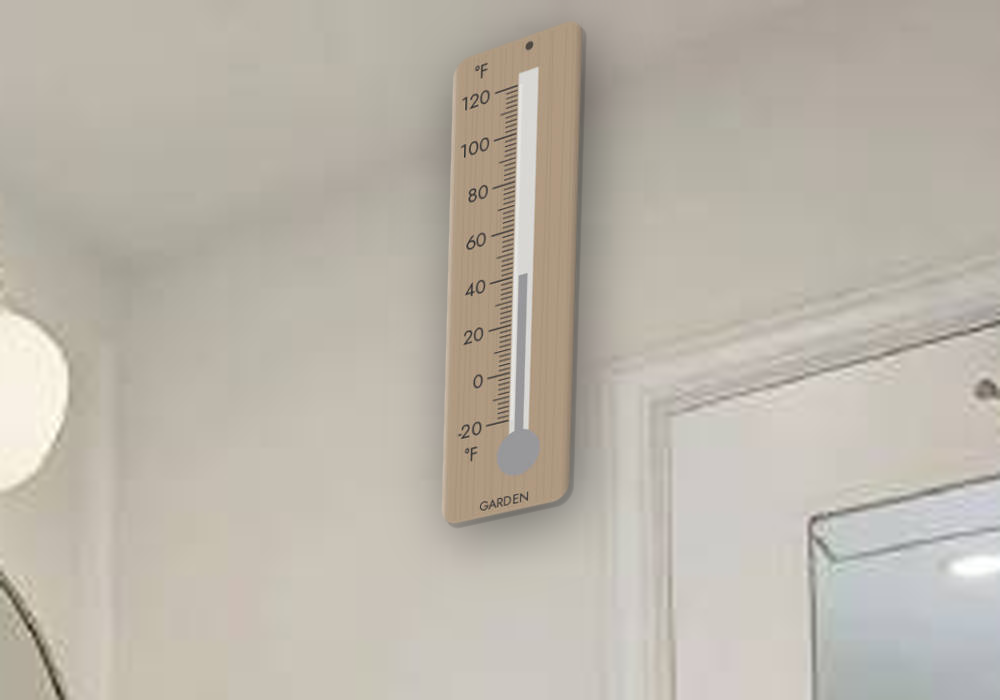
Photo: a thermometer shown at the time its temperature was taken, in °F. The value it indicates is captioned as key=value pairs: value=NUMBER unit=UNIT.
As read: value=40 unit=°F
